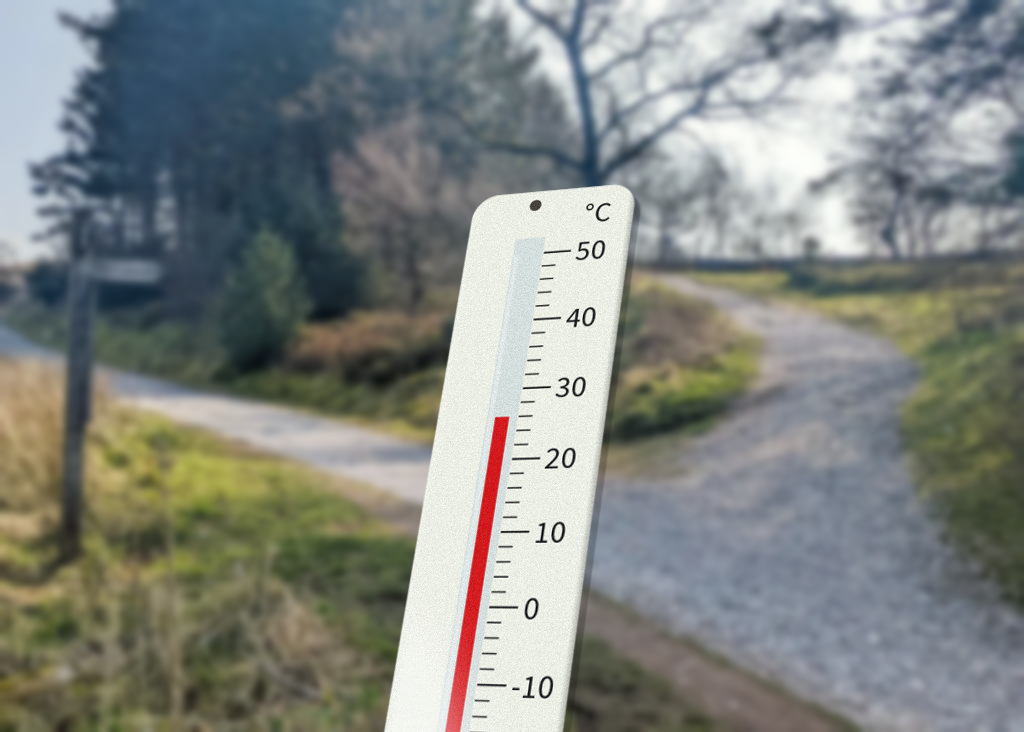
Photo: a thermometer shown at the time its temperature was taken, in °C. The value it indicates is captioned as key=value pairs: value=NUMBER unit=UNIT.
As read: value=26 unit=°C
